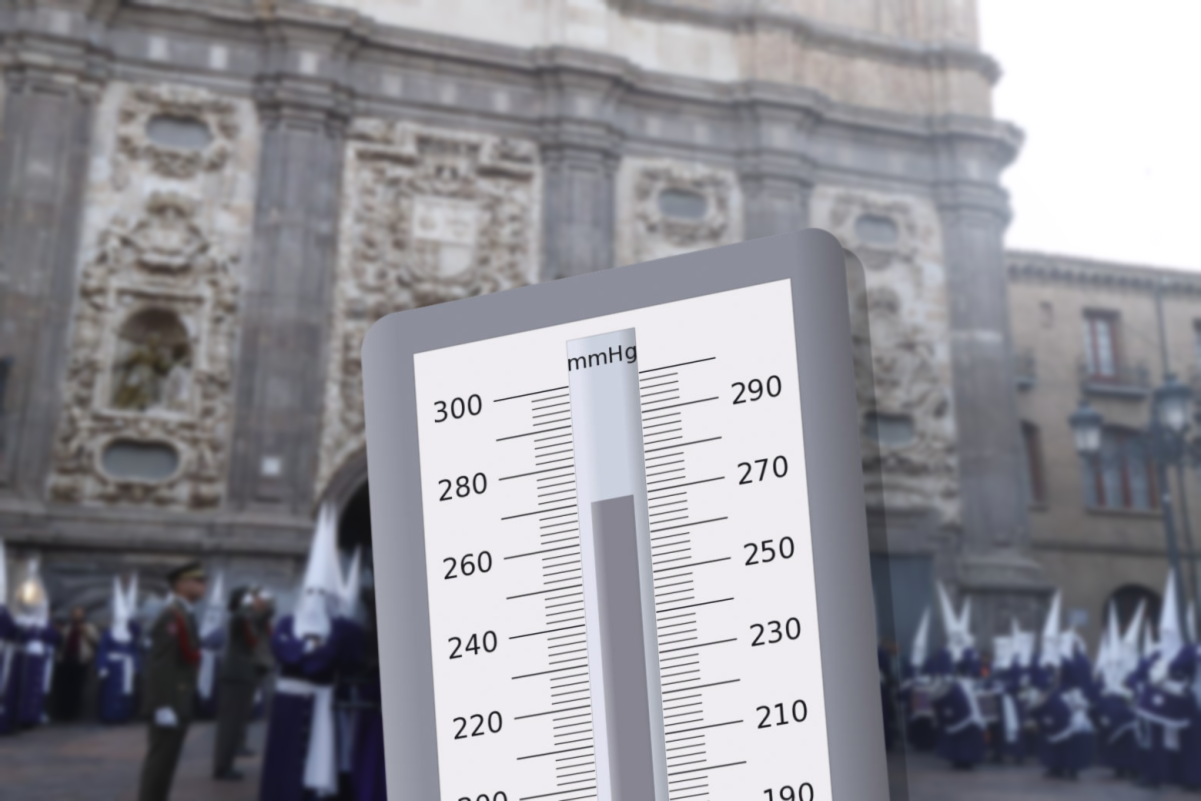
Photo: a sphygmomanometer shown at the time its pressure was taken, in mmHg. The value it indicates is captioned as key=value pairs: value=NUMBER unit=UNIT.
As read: value=270 unit=mmHg
